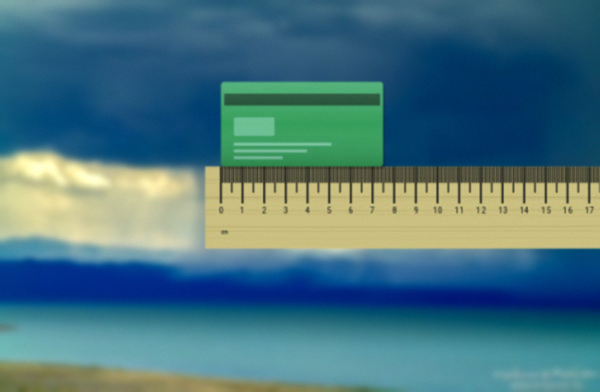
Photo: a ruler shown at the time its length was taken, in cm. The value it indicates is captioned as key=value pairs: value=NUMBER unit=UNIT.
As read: value=7.5 unit=cm
